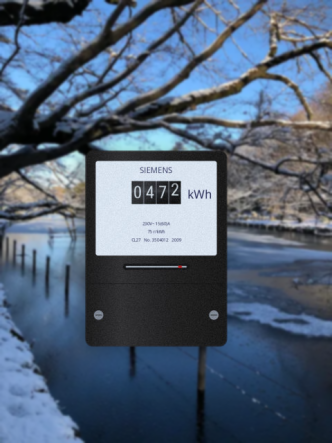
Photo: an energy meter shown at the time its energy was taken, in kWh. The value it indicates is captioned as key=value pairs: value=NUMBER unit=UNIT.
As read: value=472 unit=kWh
